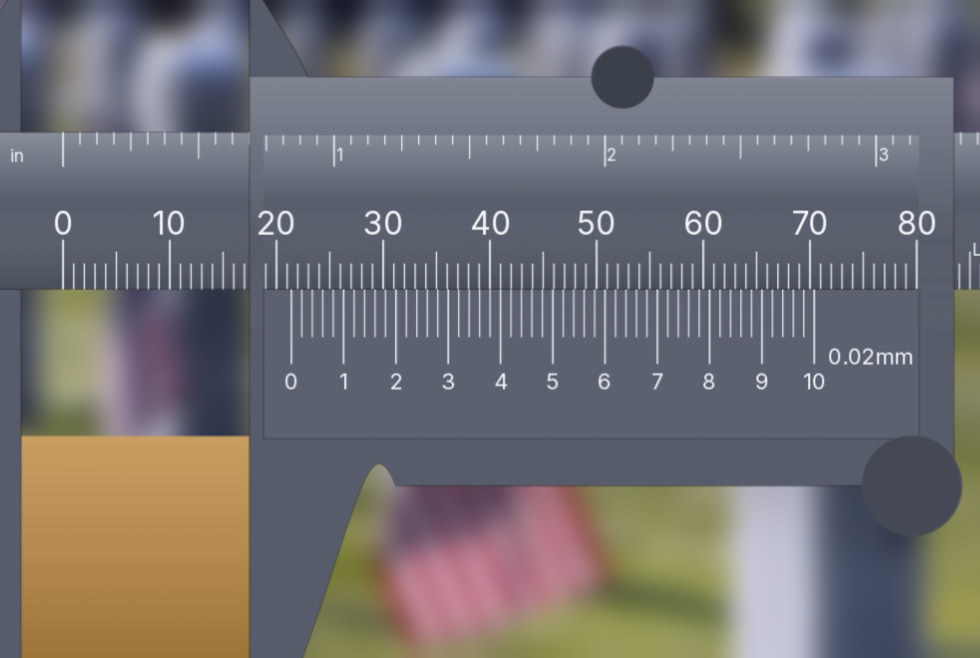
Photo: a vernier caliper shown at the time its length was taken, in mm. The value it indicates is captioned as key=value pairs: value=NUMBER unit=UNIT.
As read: value=21.4 unit=mm
